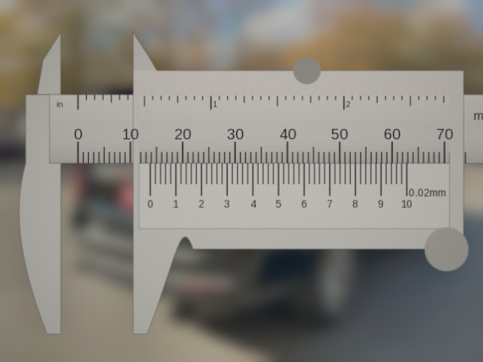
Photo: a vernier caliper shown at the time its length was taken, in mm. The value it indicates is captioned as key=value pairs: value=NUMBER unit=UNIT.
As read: value=13.8 unit=mm
